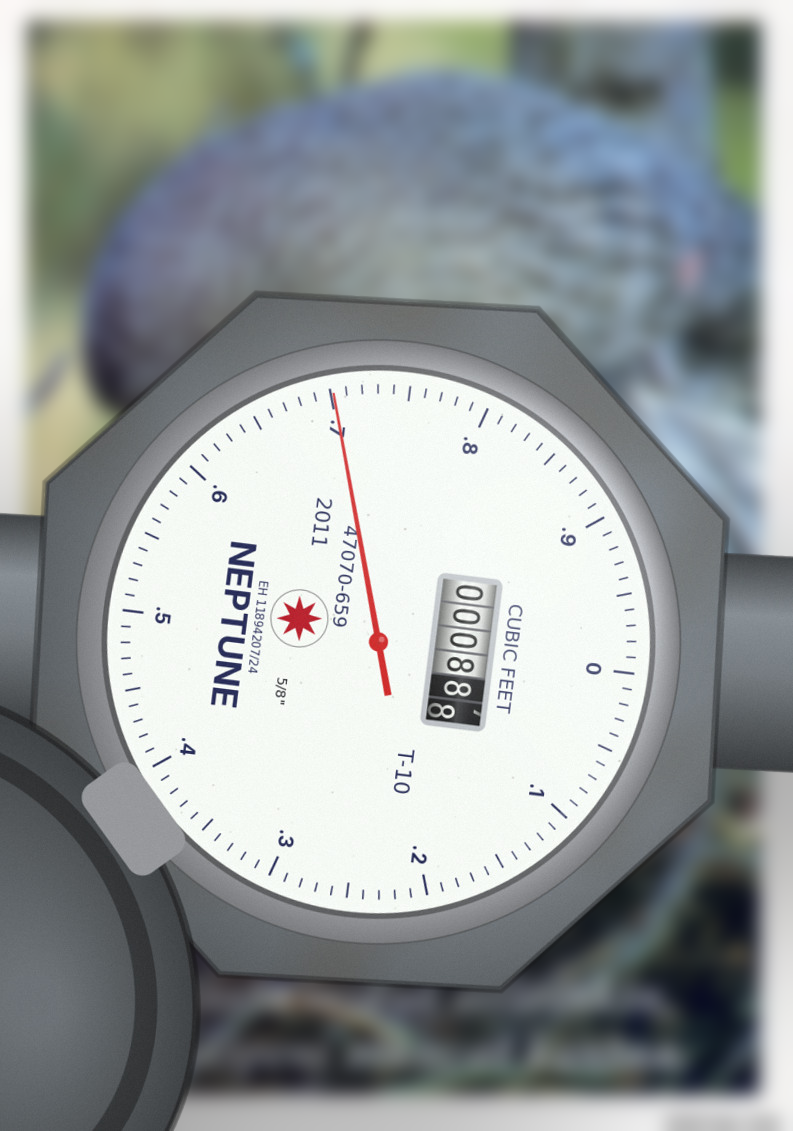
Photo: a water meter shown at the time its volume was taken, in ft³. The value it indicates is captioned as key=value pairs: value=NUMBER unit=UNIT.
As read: value=887.70 unit=ft³
